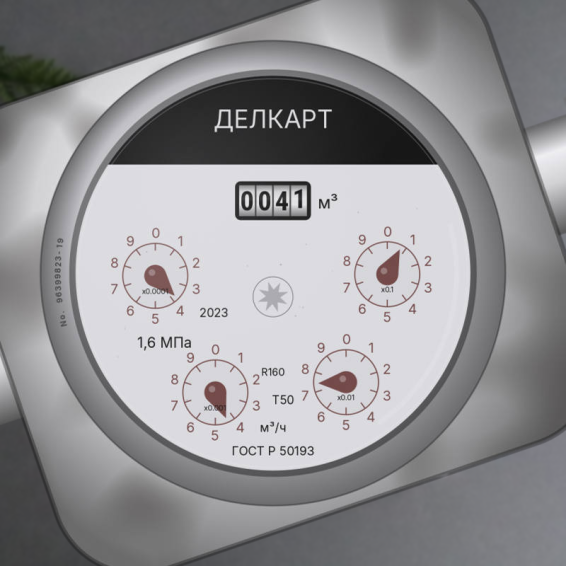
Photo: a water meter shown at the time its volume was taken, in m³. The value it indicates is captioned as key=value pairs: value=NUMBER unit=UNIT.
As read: value=41.0743 unit=m³
